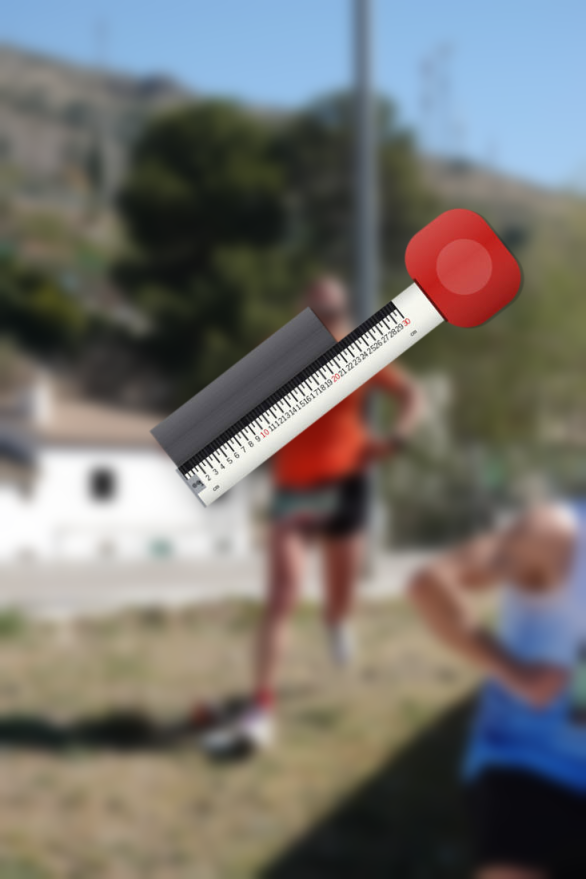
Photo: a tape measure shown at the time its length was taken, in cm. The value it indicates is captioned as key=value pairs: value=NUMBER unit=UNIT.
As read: value=22.5 unit=cm
